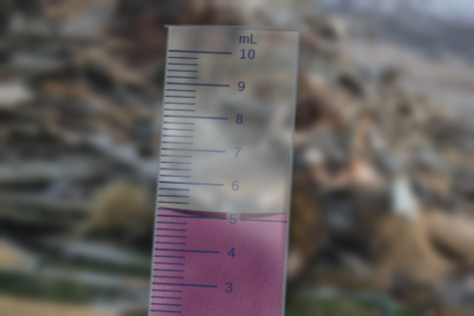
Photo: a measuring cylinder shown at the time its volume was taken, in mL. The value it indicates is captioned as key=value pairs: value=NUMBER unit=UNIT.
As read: value=5 unit=mL
